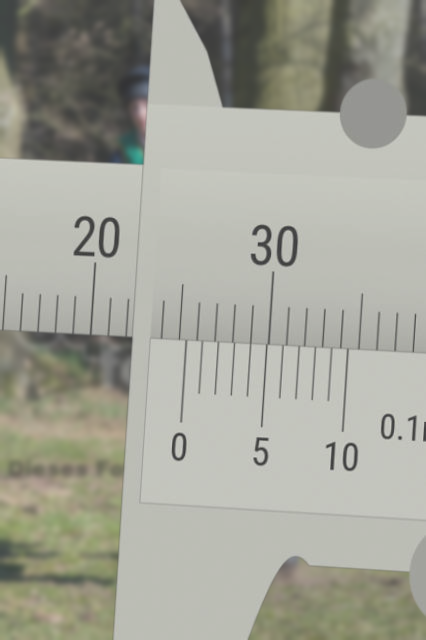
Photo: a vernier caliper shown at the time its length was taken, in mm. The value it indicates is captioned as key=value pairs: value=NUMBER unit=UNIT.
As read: value=25.4 unit=mm
